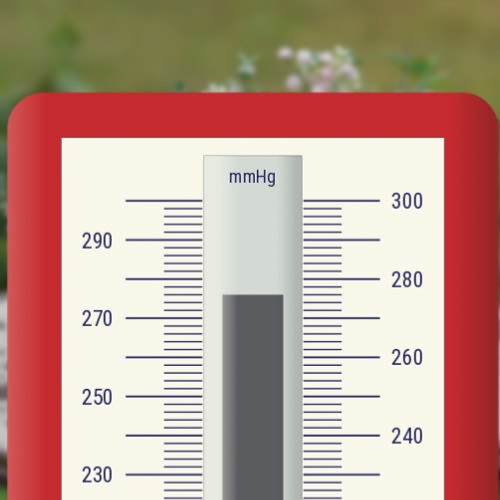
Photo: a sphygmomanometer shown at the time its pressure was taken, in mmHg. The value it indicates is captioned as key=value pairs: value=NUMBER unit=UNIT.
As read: value=276 unit=mmHg
